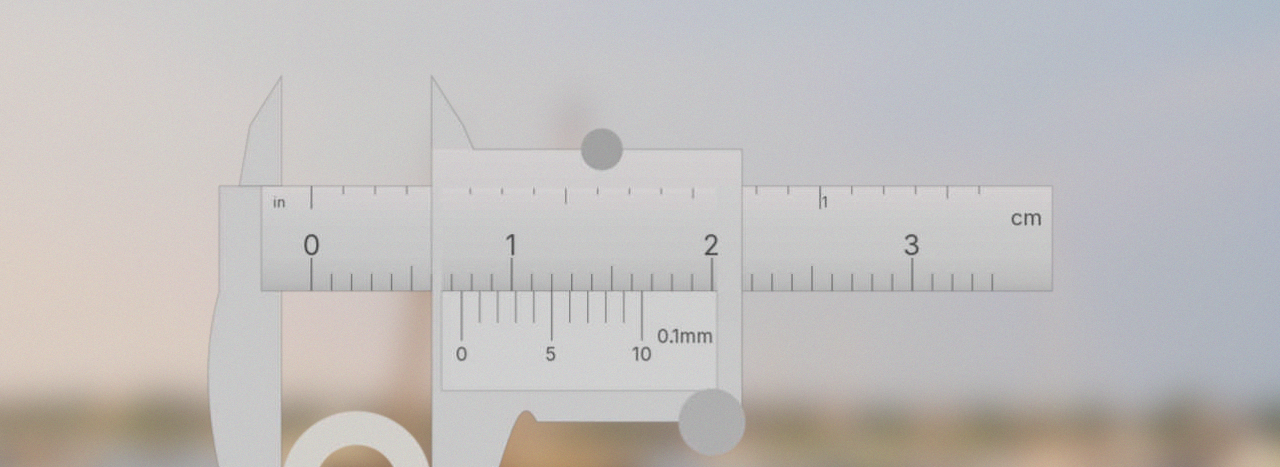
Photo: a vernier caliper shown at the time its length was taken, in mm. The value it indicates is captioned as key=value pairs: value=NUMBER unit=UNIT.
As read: value=7.5 unit=mm
